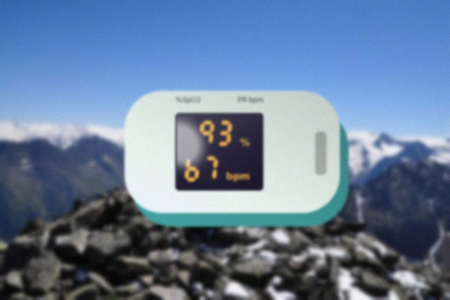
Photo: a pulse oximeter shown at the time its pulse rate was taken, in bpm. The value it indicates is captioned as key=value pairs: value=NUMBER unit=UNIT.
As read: value=67 unit=bpm
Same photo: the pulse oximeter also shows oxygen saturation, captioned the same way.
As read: value=93 unit=%
